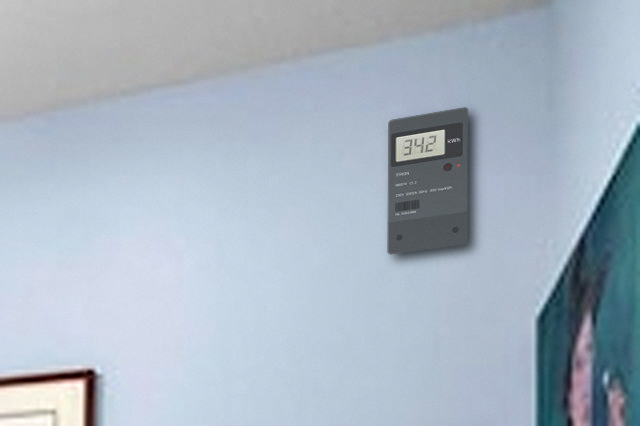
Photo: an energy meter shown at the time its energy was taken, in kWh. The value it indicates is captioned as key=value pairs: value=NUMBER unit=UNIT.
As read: value=342 unit=kWh
